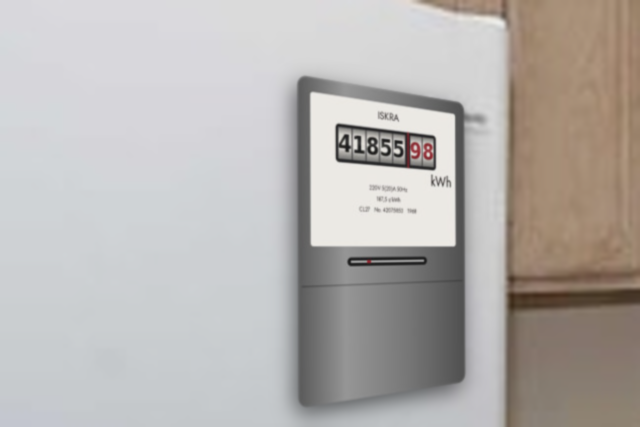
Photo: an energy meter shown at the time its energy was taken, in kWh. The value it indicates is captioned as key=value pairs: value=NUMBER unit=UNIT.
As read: value=41855.98 unit=kWh
